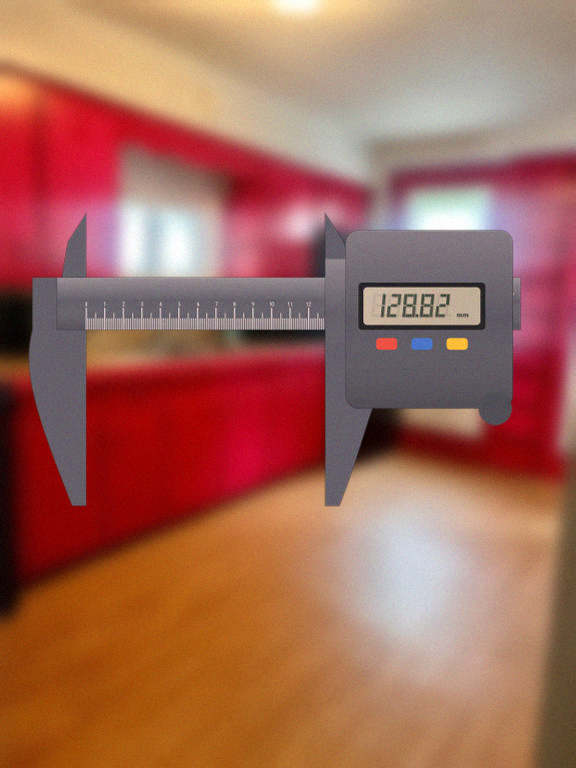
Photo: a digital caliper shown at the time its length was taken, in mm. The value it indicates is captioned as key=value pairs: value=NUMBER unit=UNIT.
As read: value=128.82 unit=mm
